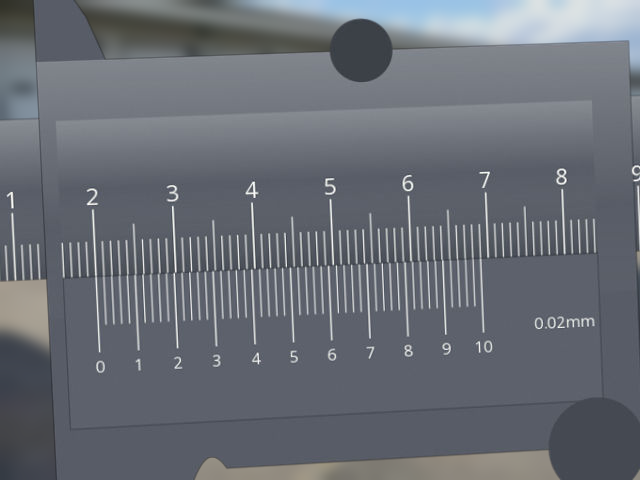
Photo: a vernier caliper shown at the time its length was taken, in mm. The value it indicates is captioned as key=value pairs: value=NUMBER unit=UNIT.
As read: value=20.0 unit=mm
